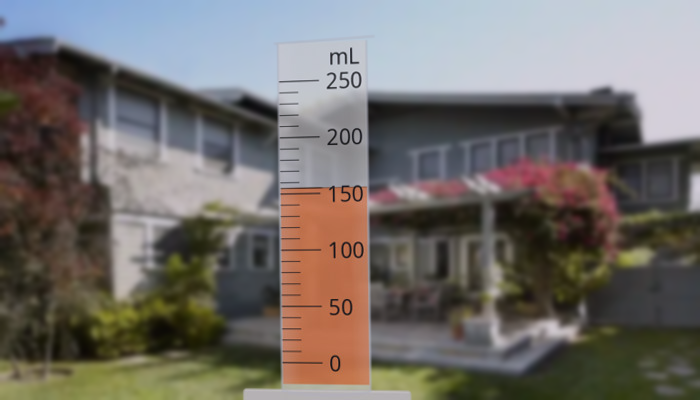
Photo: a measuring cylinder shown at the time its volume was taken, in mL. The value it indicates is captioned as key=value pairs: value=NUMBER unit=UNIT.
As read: value=155 unit=mL
